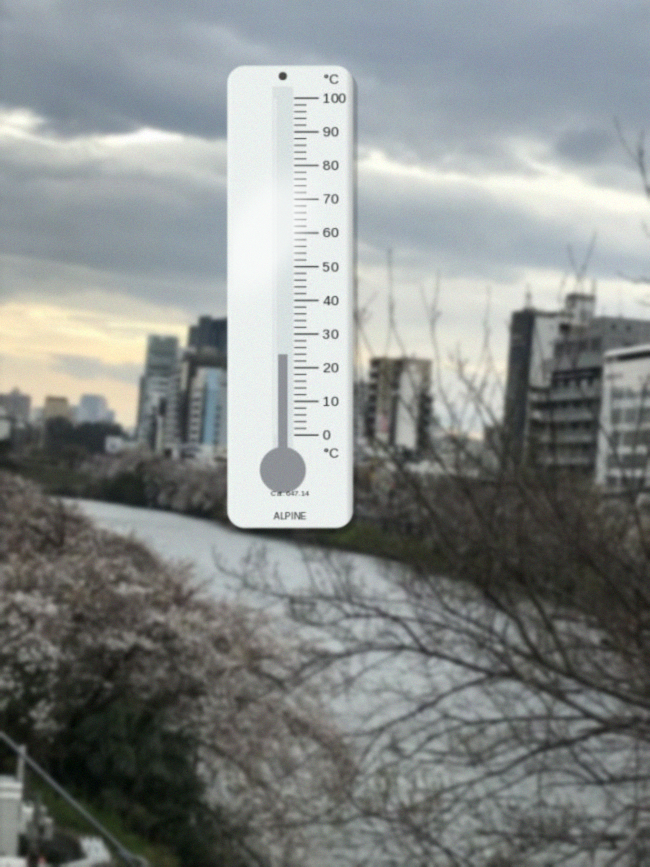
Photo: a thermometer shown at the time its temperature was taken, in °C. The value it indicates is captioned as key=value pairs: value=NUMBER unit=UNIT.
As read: value=24 unit=°C
